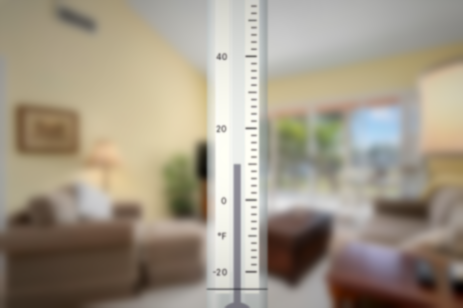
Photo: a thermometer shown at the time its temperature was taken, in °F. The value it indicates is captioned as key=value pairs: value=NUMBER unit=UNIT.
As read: value=10 unit=°F
